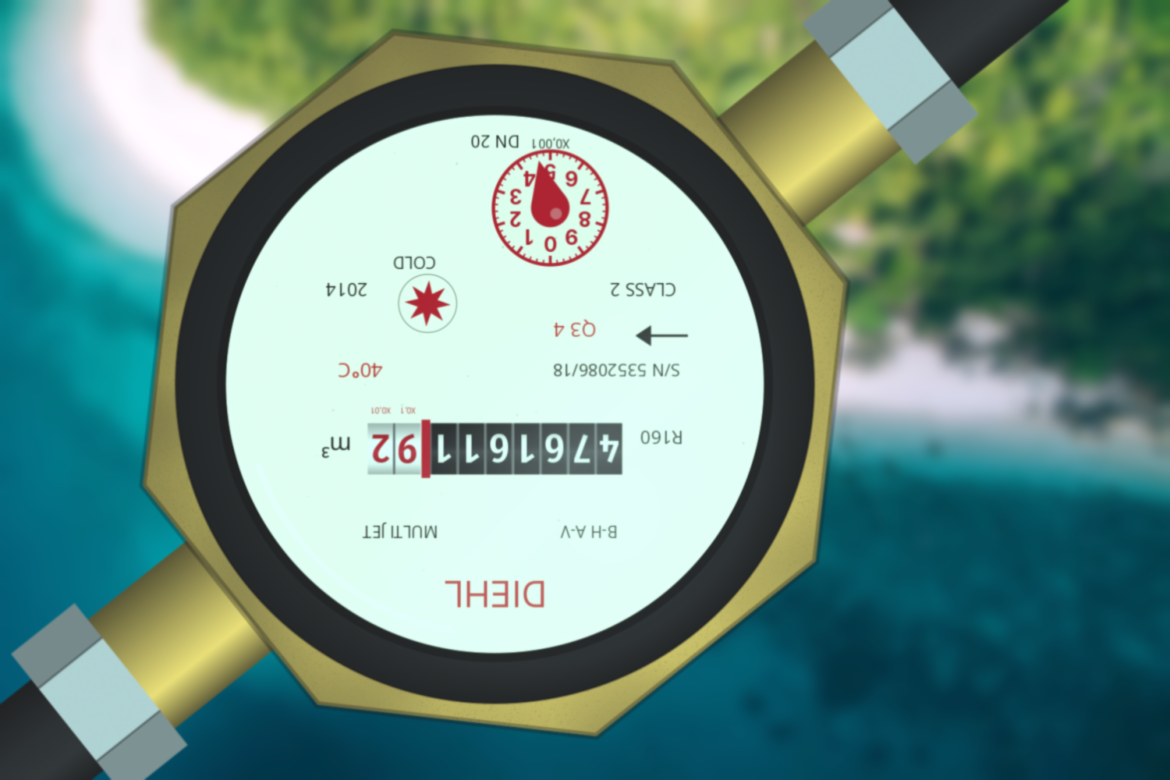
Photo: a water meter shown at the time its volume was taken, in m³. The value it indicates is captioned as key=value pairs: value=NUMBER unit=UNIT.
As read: value=4761611.924 unit=m³
